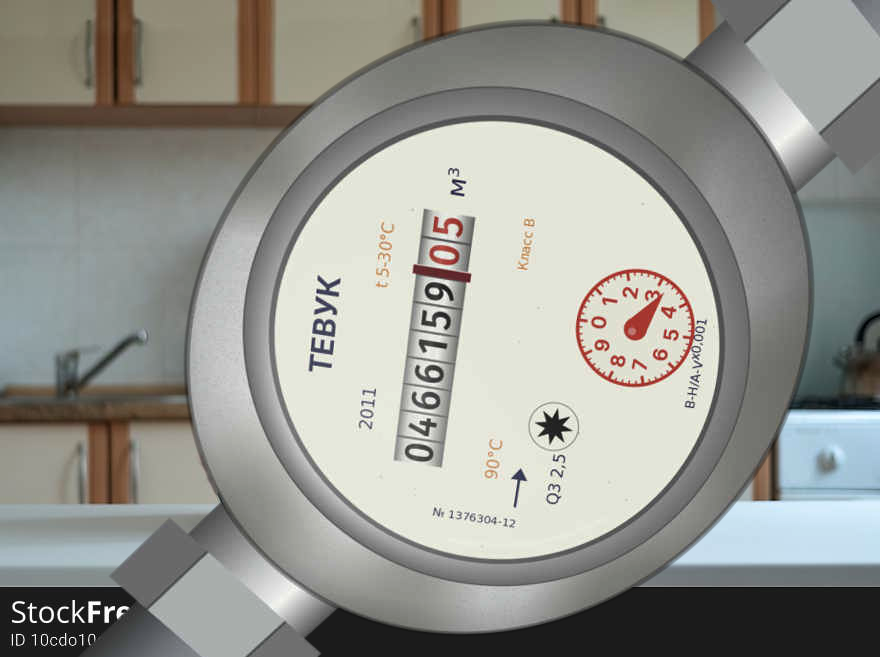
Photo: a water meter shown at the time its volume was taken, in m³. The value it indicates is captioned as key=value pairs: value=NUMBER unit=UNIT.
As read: value=466159.053 unit=m³
